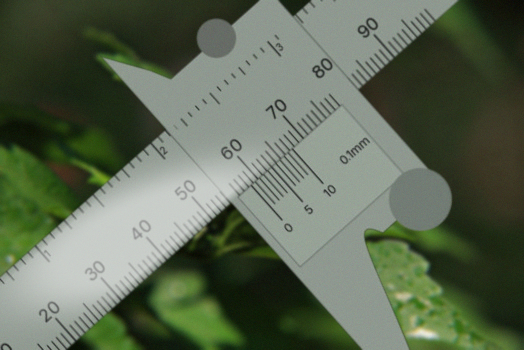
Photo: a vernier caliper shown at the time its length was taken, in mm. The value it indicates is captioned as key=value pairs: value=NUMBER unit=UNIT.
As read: value=58.5 unit=mm
